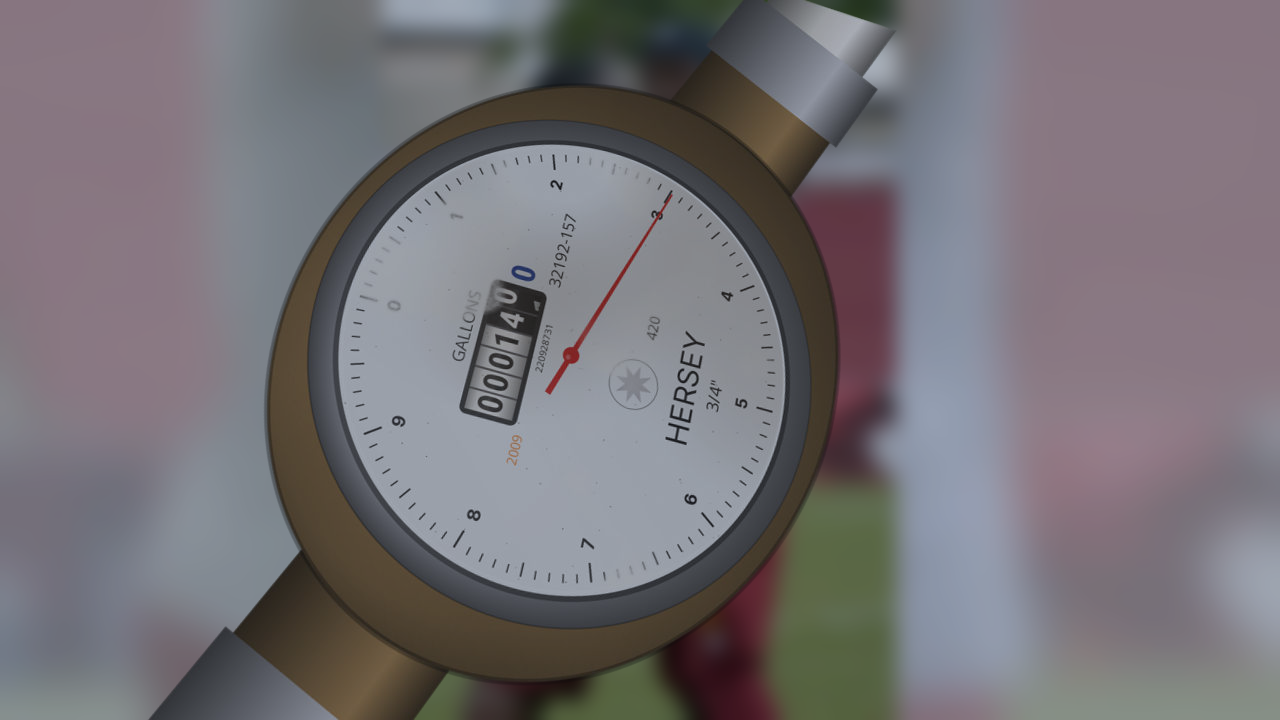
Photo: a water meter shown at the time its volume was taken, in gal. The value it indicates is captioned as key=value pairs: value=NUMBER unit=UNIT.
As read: value=1403.0 unit=gal
